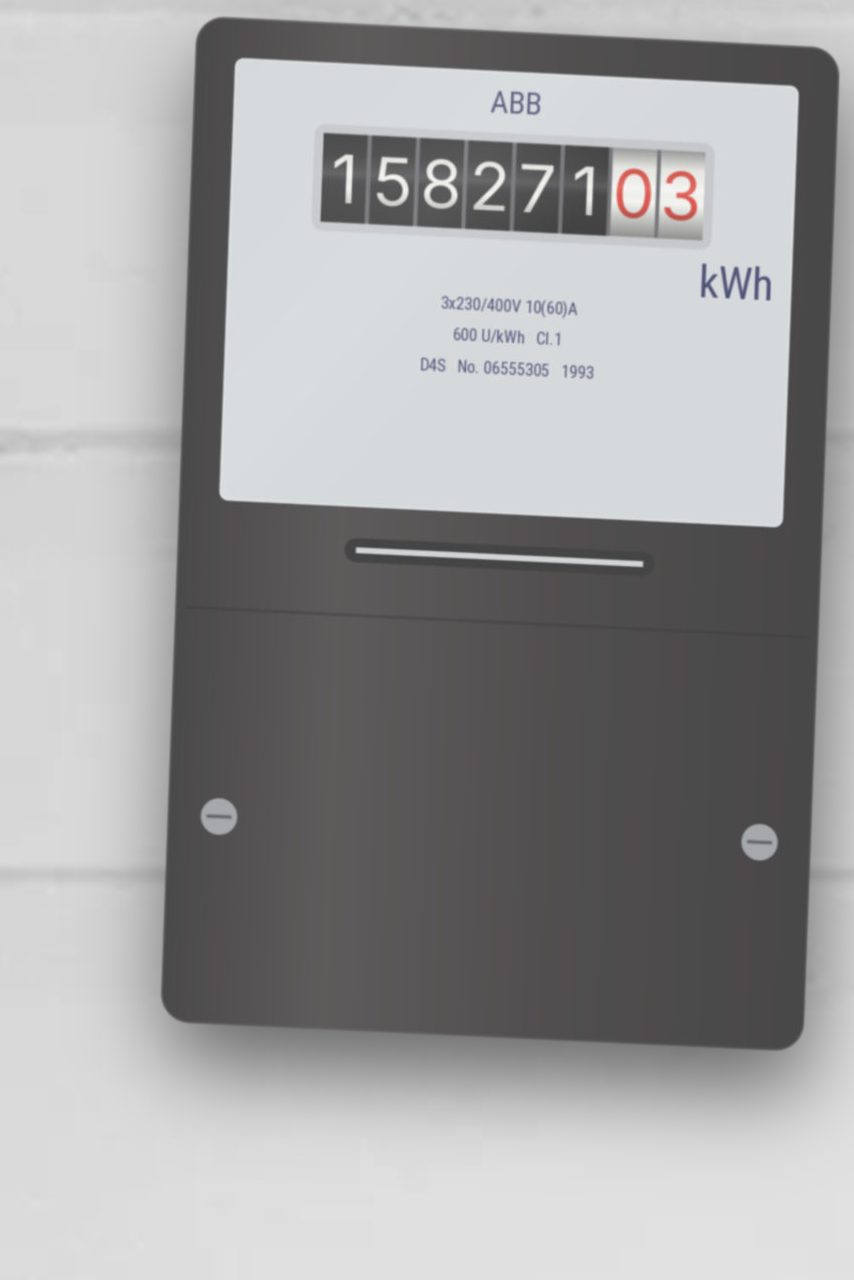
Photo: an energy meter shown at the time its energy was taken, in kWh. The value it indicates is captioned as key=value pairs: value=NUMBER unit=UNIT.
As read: value=158271.03 unit=kWh
